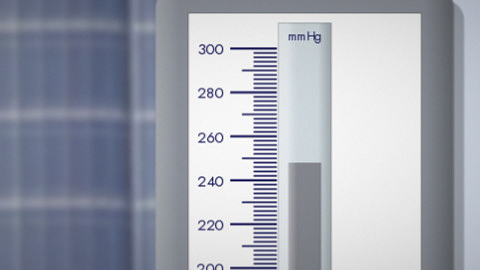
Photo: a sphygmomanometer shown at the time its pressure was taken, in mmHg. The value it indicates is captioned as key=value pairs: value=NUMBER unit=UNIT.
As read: value=248 unit=mmHg
